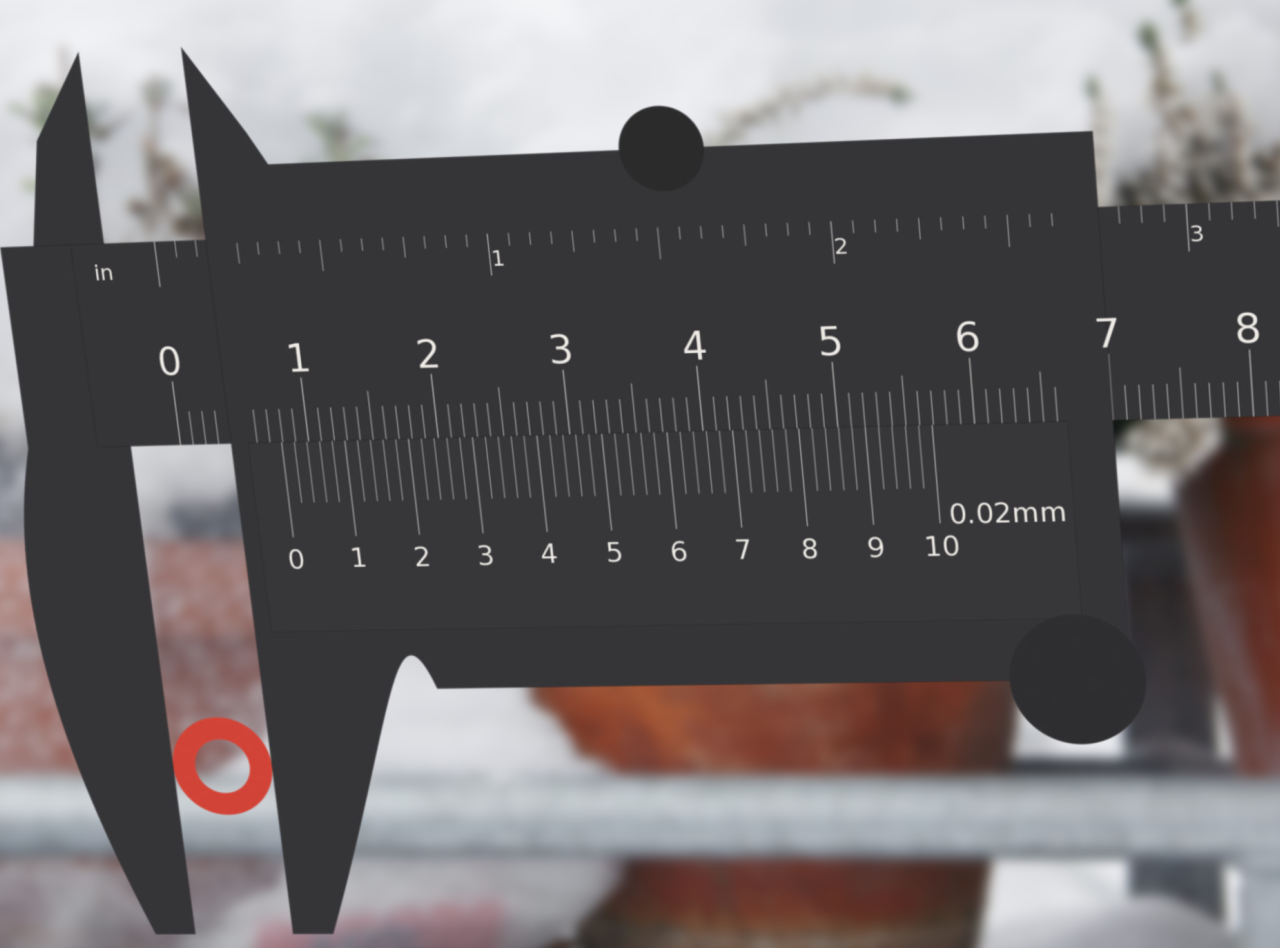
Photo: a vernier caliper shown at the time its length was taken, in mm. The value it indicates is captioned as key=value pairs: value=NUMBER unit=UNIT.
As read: value=7.9 unit=mm
